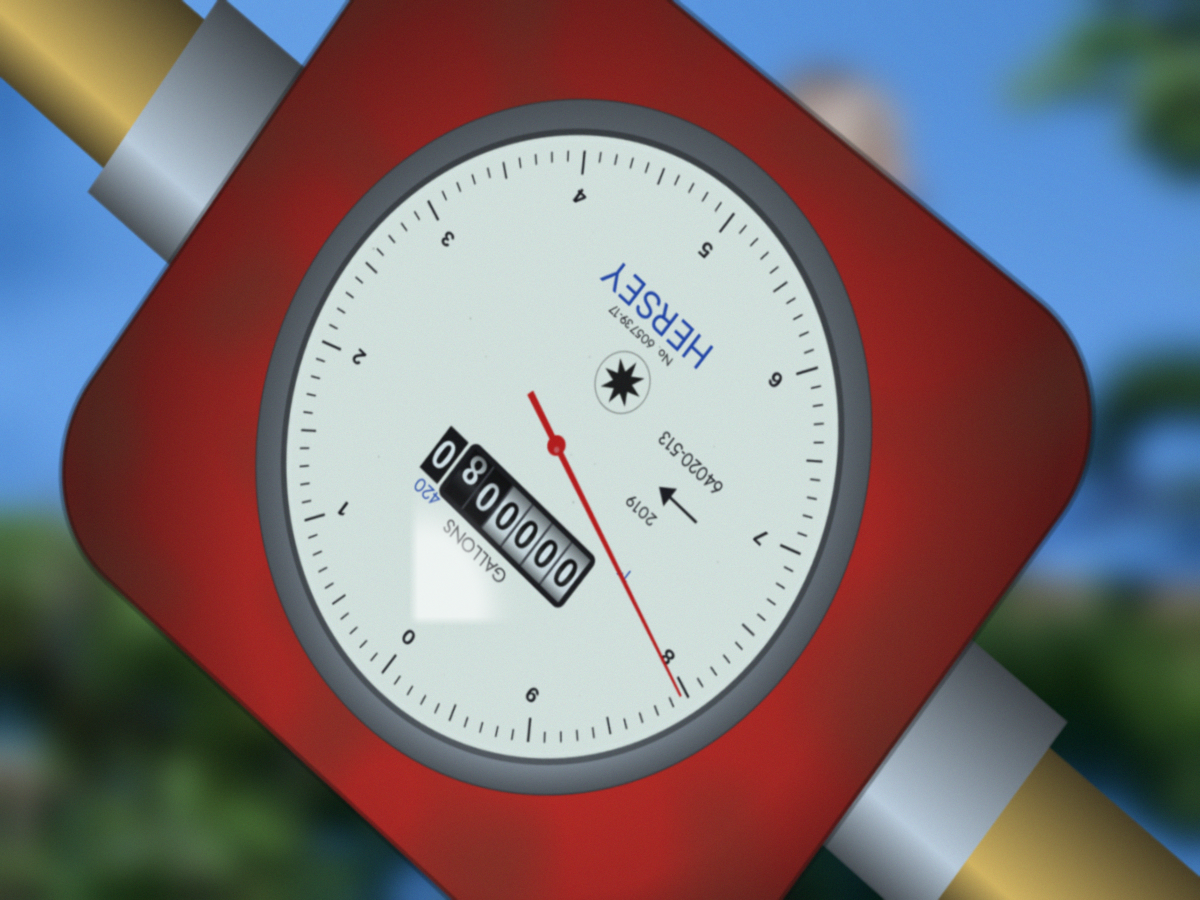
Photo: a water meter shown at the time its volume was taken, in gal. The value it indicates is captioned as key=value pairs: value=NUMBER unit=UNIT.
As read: value=78.0 unit=gal
